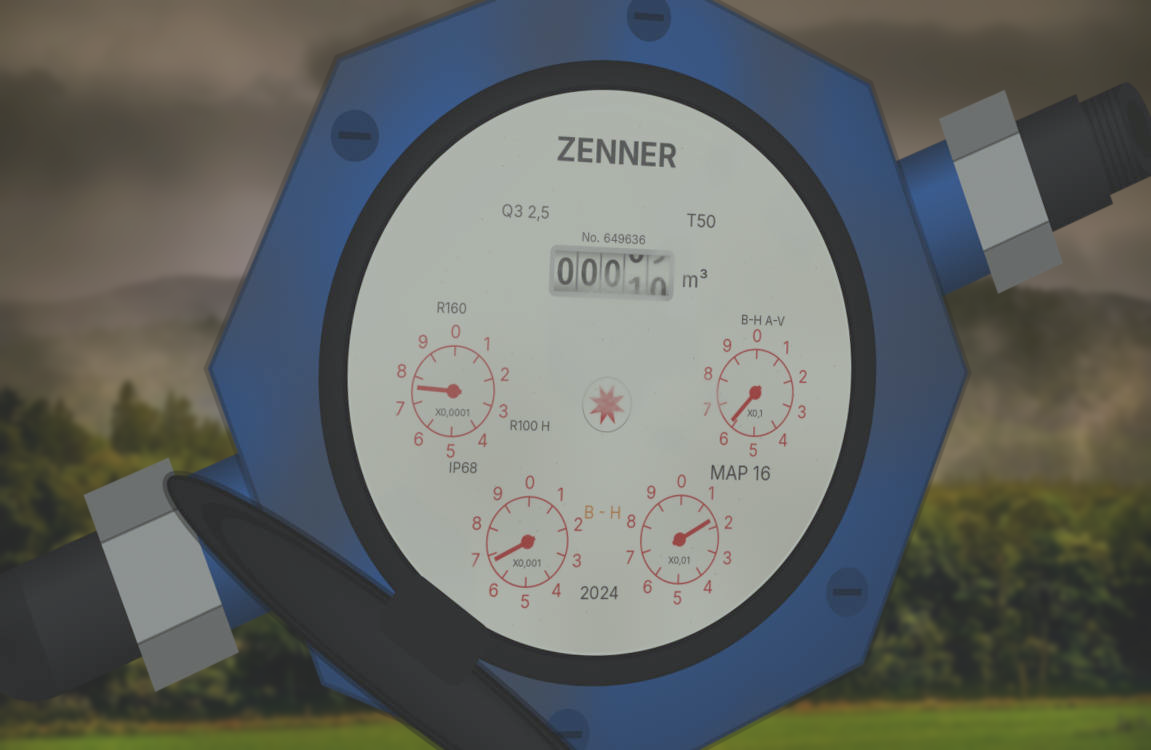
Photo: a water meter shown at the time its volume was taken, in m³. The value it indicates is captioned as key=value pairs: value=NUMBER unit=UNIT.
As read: value=9.6167 unit=m³
